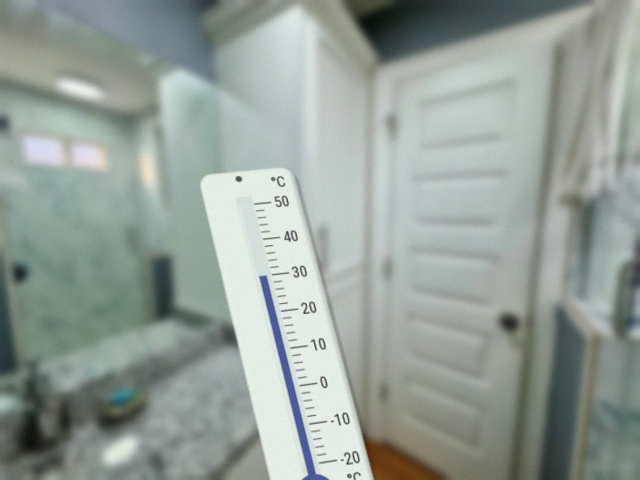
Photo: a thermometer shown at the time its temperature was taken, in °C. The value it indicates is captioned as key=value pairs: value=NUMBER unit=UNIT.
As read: value=30 unit=°C
